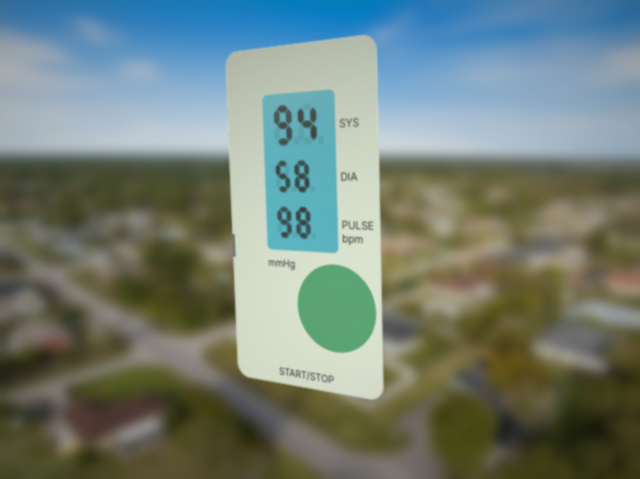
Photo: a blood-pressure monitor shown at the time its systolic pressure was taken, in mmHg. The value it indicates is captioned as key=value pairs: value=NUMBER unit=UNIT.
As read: value=94 unit=mmHg
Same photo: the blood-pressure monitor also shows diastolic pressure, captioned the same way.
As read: value=58 unit=mmHg
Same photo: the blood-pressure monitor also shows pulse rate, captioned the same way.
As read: value=98 unit=bpm
